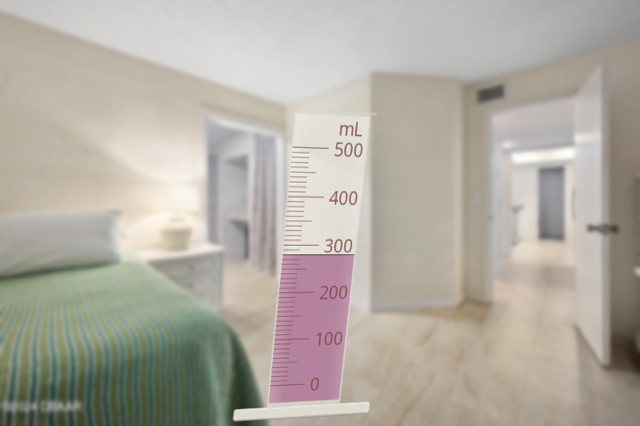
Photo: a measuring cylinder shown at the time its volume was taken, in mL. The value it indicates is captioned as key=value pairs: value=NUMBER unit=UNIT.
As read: value=280 unit=mL
